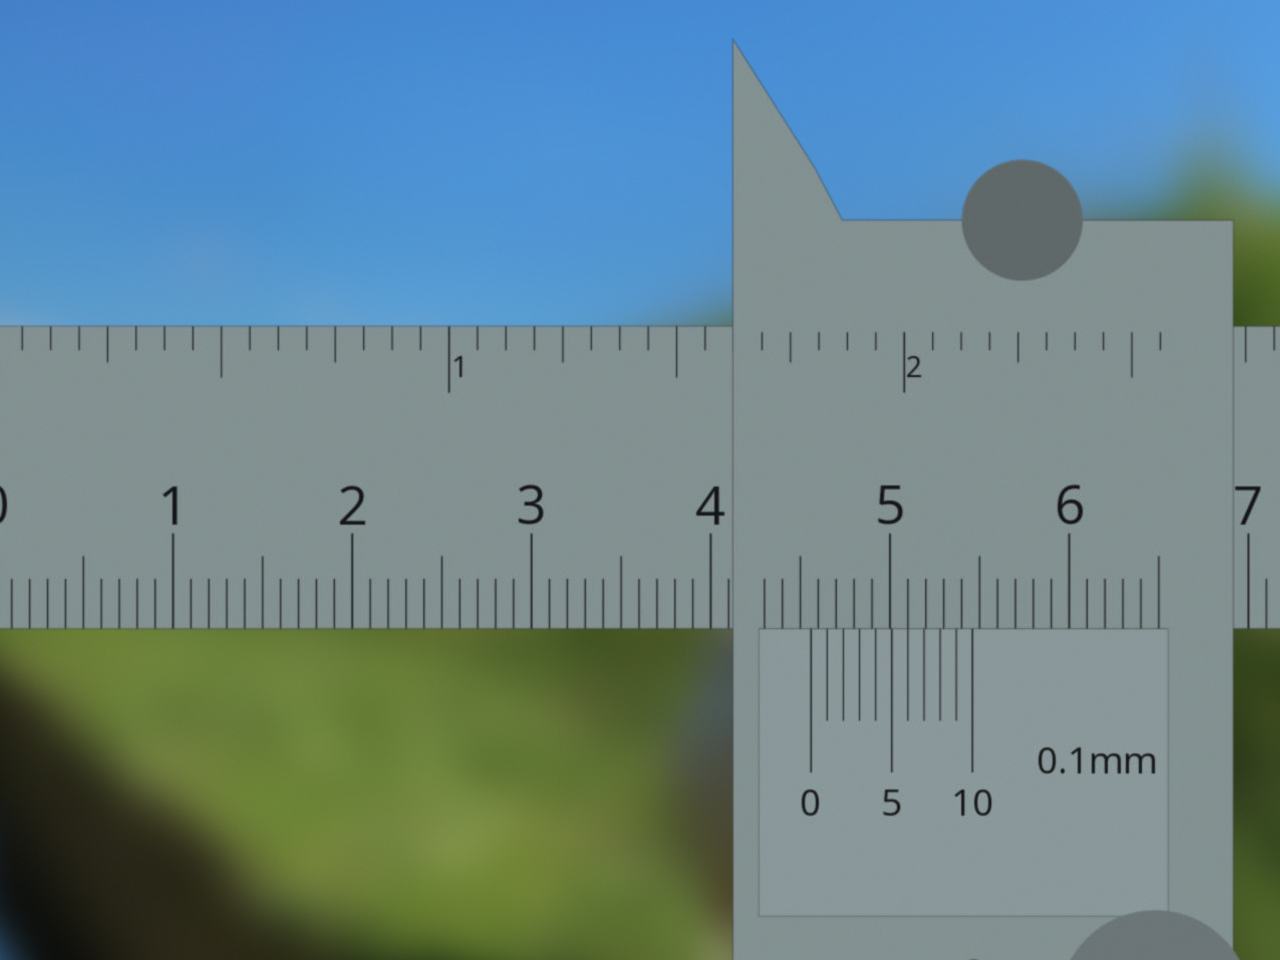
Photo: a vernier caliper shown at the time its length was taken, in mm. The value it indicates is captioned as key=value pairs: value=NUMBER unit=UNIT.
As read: value=45.6 unit=mm
